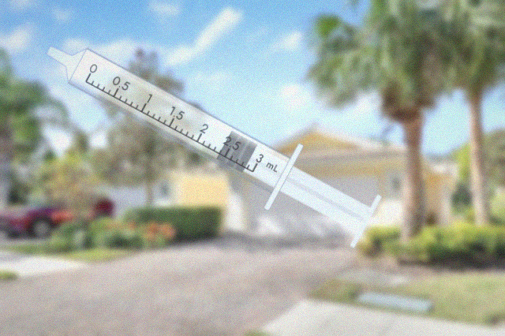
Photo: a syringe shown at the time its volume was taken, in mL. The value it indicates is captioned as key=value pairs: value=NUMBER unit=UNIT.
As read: value=2.4 unit=mL
